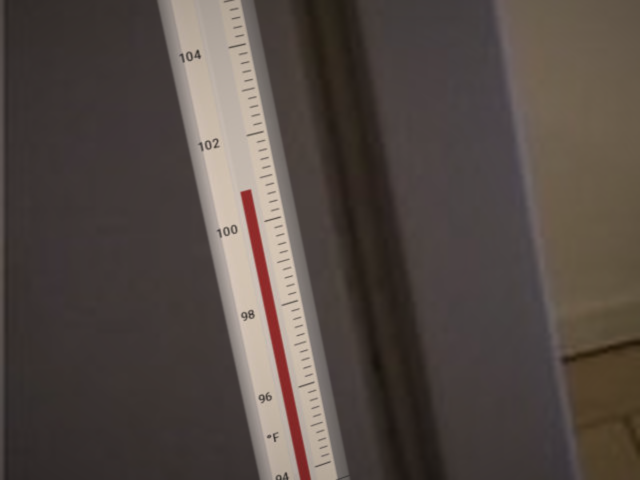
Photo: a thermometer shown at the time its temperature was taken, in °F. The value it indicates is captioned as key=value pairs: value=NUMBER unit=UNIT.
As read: value=100.8 unit=°F
